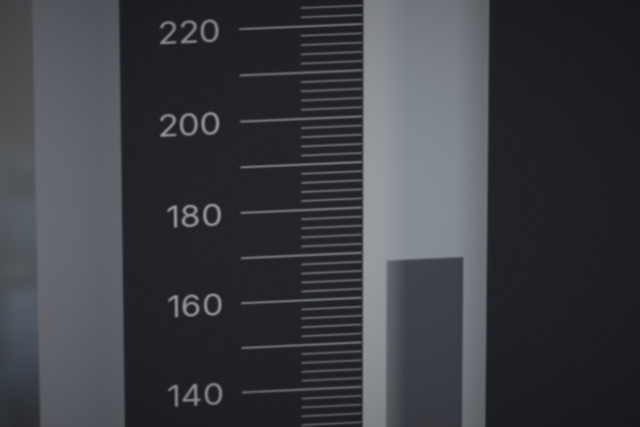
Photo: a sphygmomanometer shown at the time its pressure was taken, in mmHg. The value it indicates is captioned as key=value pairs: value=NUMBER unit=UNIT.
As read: value=168 unit=mmHg
